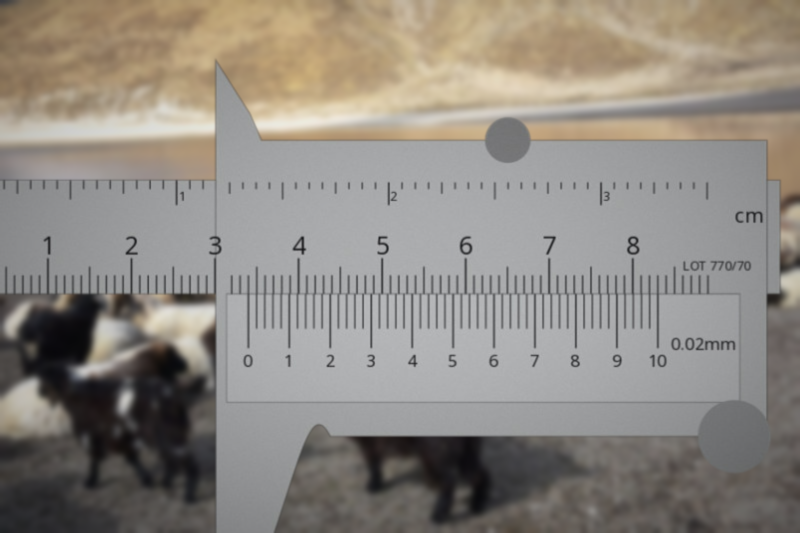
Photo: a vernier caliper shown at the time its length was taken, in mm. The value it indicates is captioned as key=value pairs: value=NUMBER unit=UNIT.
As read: value=34.0 unit=mm
